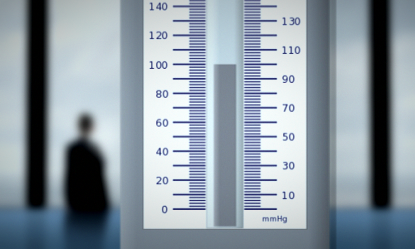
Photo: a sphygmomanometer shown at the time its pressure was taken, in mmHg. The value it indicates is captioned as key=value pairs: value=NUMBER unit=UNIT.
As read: value=100 unit=mmHg
